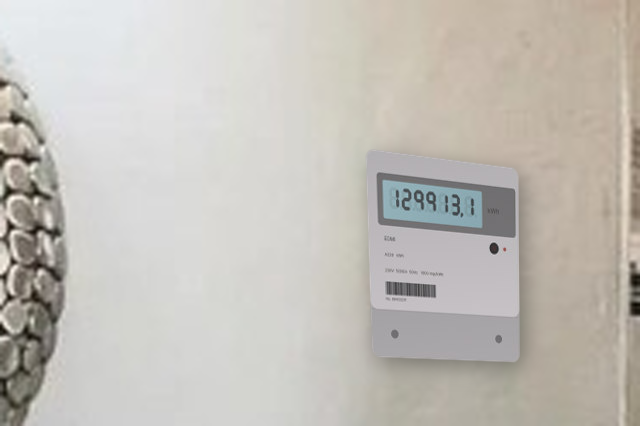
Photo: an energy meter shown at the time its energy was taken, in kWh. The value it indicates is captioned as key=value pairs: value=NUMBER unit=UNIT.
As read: value=129913.1 unit=kWh
